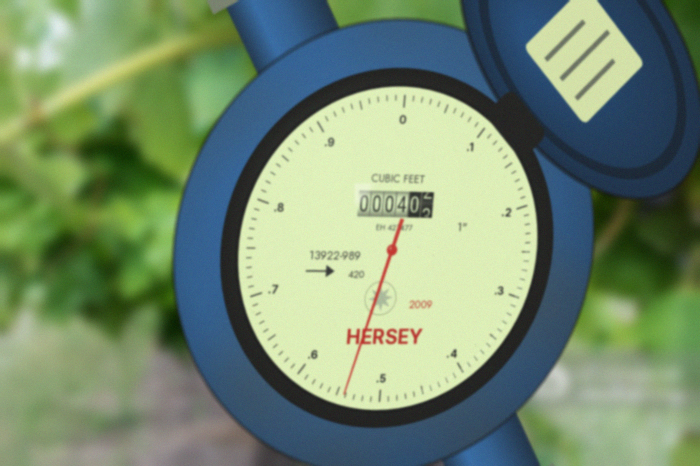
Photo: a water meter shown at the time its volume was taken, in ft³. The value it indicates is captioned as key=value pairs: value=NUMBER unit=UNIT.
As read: value=402.54 unit=ft³
